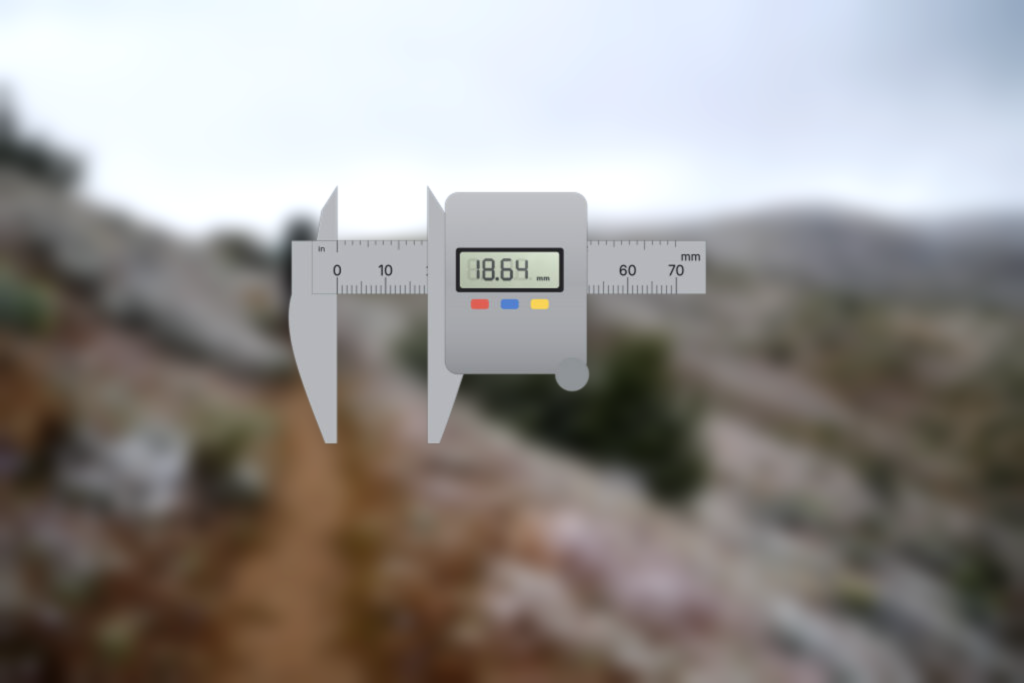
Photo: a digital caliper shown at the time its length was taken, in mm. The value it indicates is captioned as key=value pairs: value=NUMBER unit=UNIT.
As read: value=18.64 unit=mm
